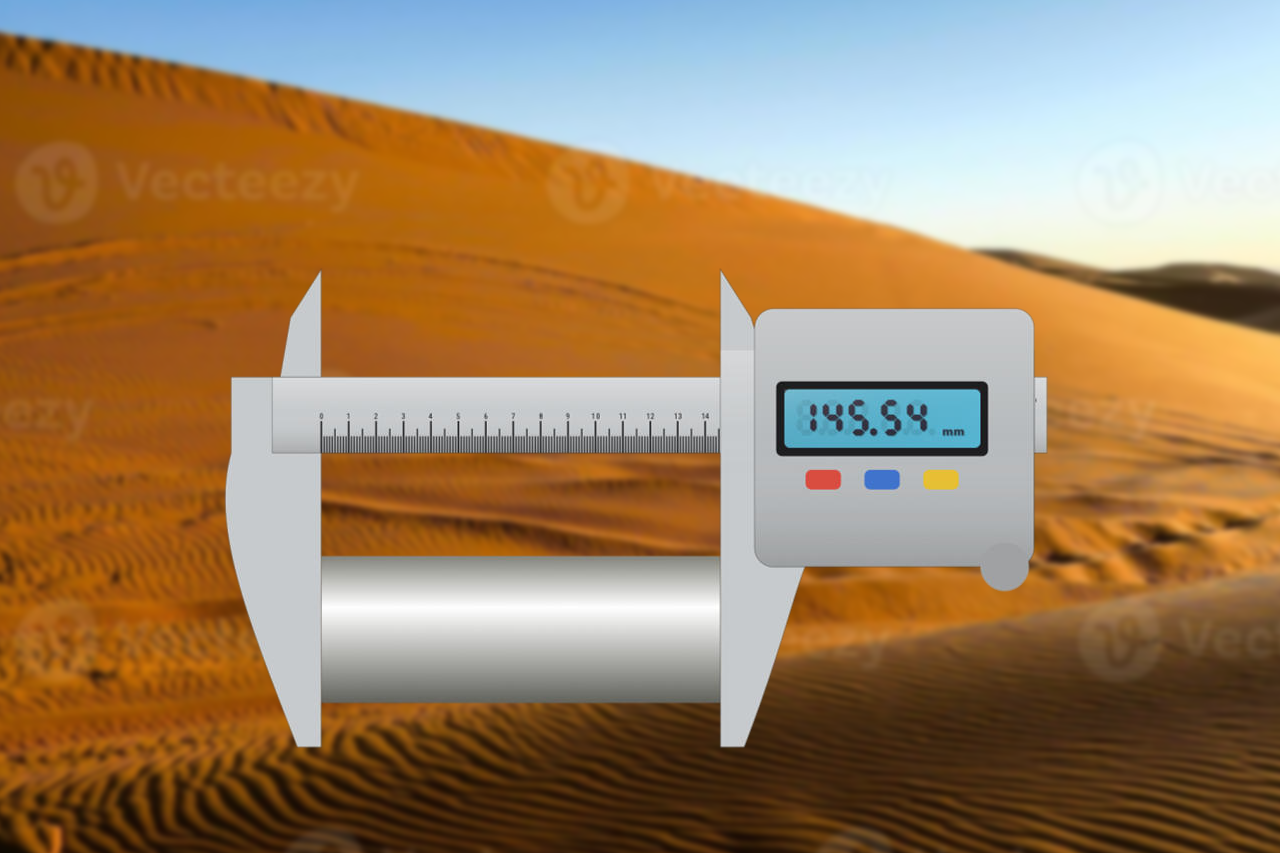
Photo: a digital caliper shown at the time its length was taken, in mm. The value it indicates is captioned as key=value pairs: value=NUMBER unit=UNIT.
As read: value=145.54 unit=mm
